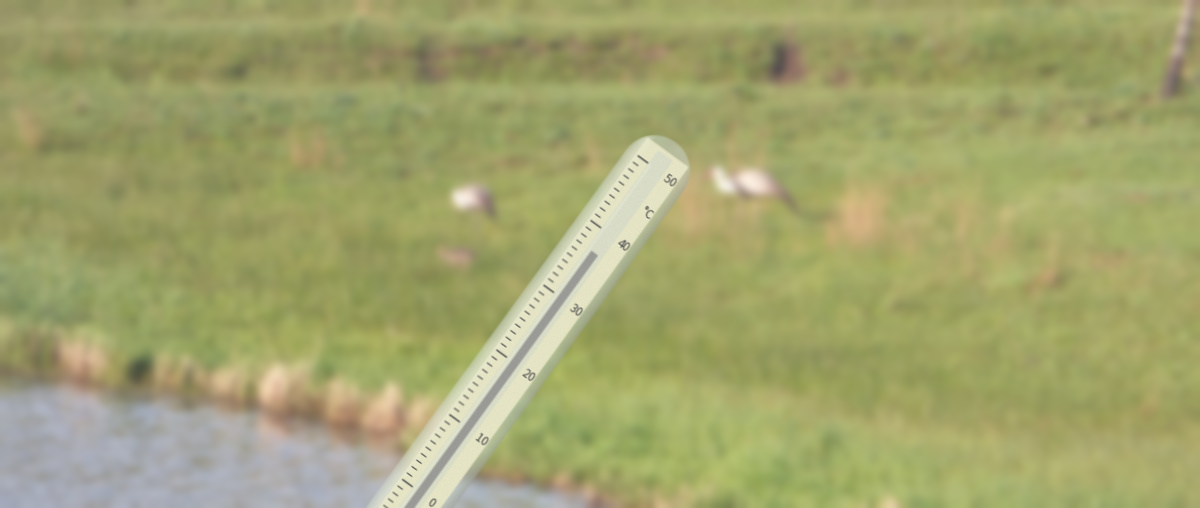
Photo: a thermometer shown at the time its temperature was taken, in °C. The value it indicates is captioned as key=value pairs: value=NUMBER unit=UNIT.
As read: value=37 unit=°C
